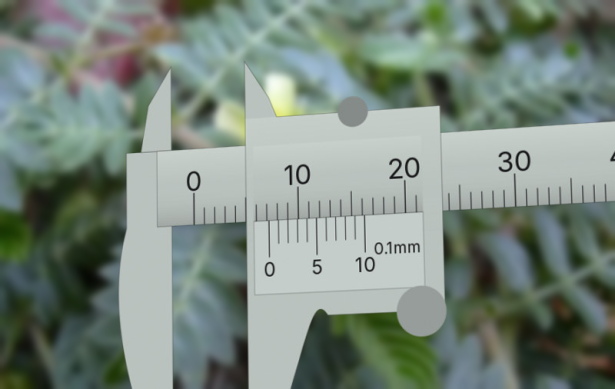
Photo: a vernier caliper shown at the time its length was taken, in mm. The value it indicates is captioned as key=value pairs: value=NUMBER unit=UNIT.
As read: value=7.2 unit=mm
